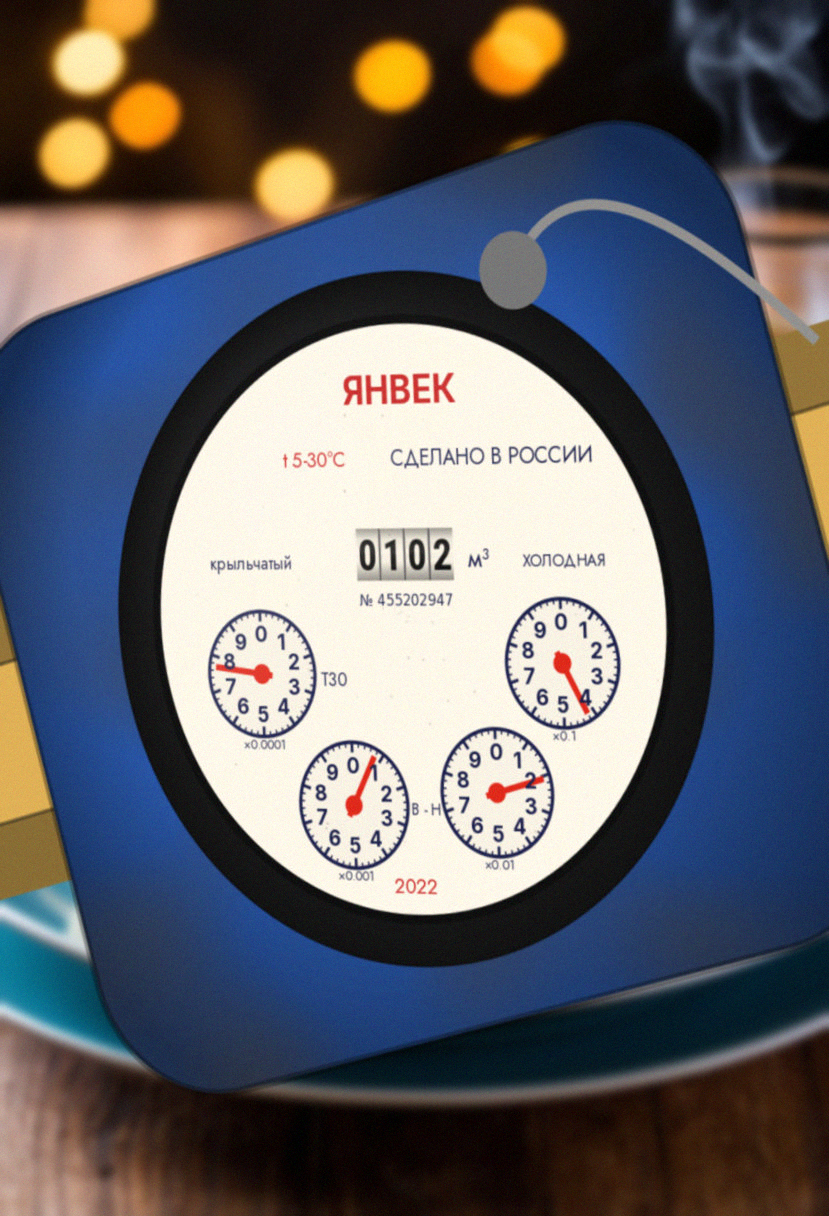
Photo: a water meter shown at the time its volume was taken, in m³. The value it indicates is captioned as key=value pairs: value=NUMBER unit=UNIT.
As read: value=102.4207 unit=m³
